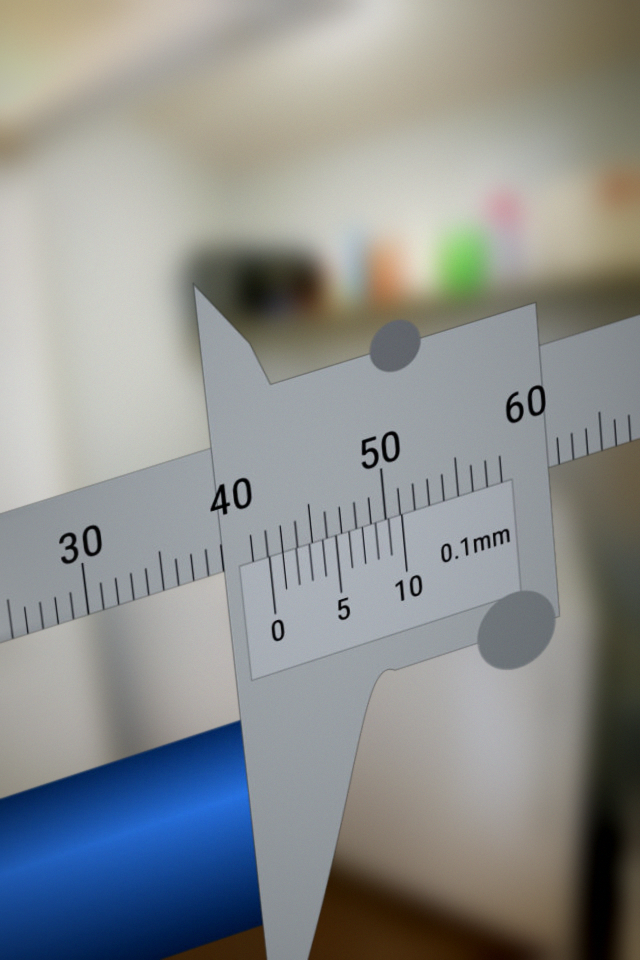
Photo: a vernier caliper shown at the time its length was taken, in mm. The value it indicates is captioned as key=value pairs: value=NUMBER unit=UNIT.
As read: value=42.1 unit=mm
